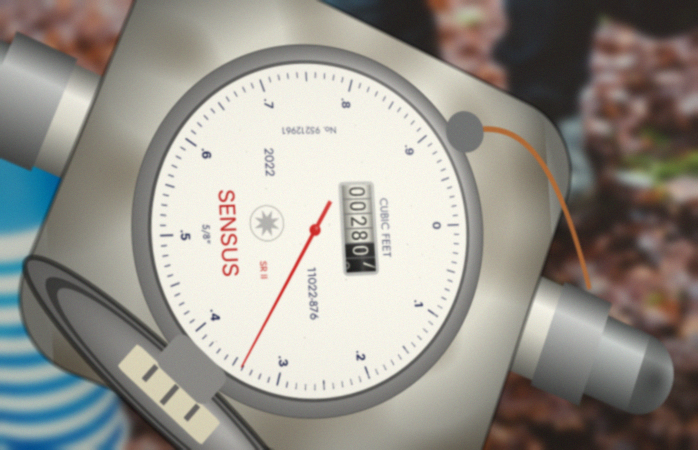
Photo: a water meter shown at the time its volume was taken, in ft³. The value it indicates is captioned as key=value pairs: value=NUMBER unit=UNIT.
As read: value=2807.34 unit=ft³
